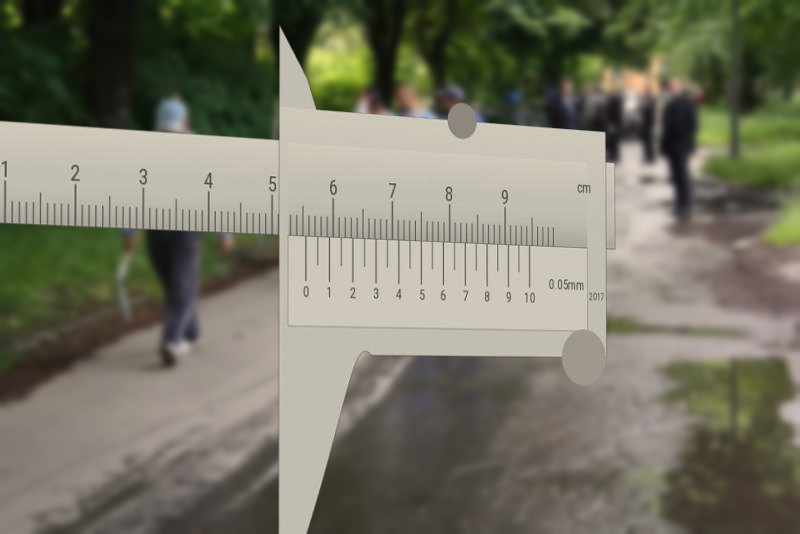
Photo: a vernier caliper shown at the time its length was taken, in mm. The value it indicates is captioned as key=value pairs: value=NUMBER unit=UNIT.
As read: value=55.5 unit=mm
